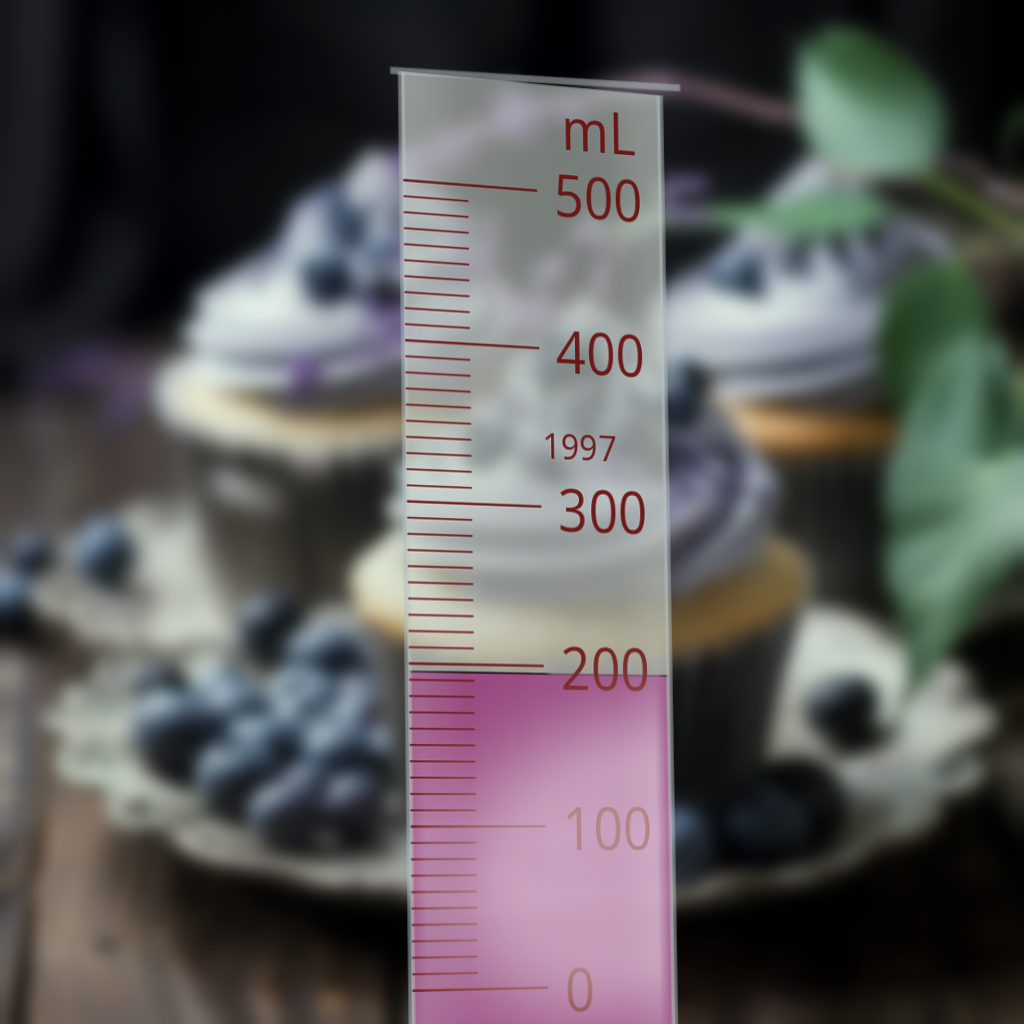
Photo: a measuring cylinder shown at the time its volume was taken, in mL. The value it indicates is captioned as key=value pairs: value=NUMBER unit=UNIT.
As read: value=195 unit=mL
